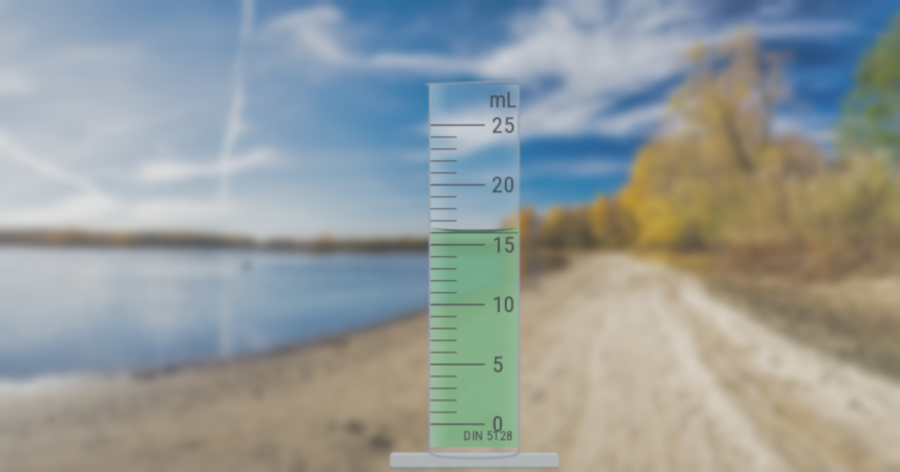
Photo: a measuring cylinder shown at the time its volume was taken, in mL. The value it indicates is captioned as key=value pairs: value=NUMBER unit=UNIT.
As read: value=16 unit=mL
